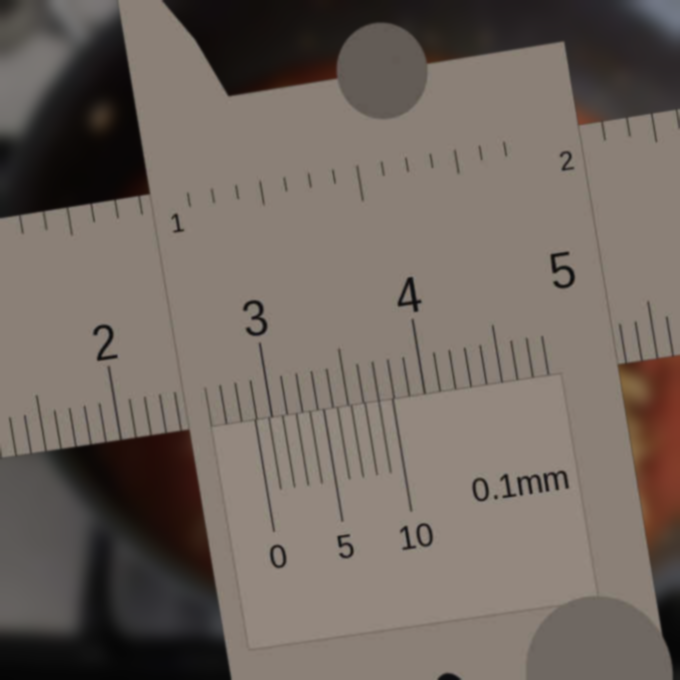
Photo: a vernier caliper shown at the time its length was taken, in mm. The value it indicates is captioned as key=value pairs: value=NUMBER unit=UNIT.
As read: value=28.9 unit=mm
